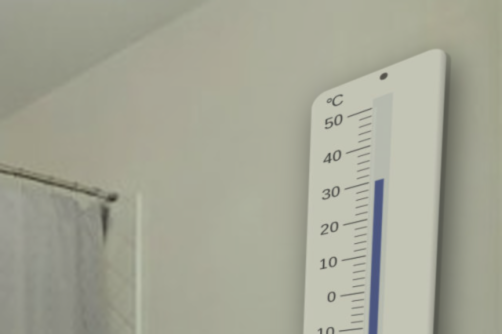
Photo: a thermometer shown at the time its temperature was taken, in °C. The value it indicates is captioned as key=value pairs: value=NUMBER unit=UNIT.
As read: value=30 unit=°C
